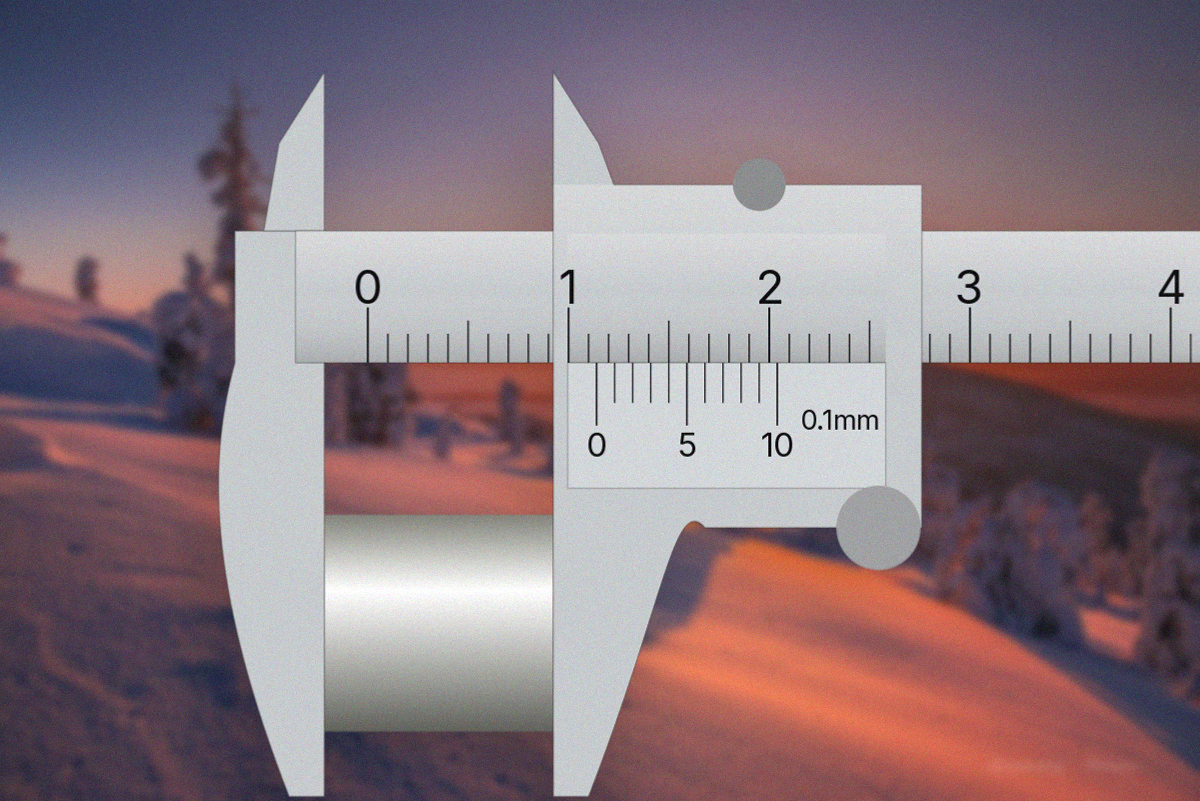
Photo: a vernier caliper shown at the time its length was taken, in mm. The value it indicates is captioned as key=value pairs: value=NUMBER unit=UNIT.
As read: value=11.4 unit=mm
